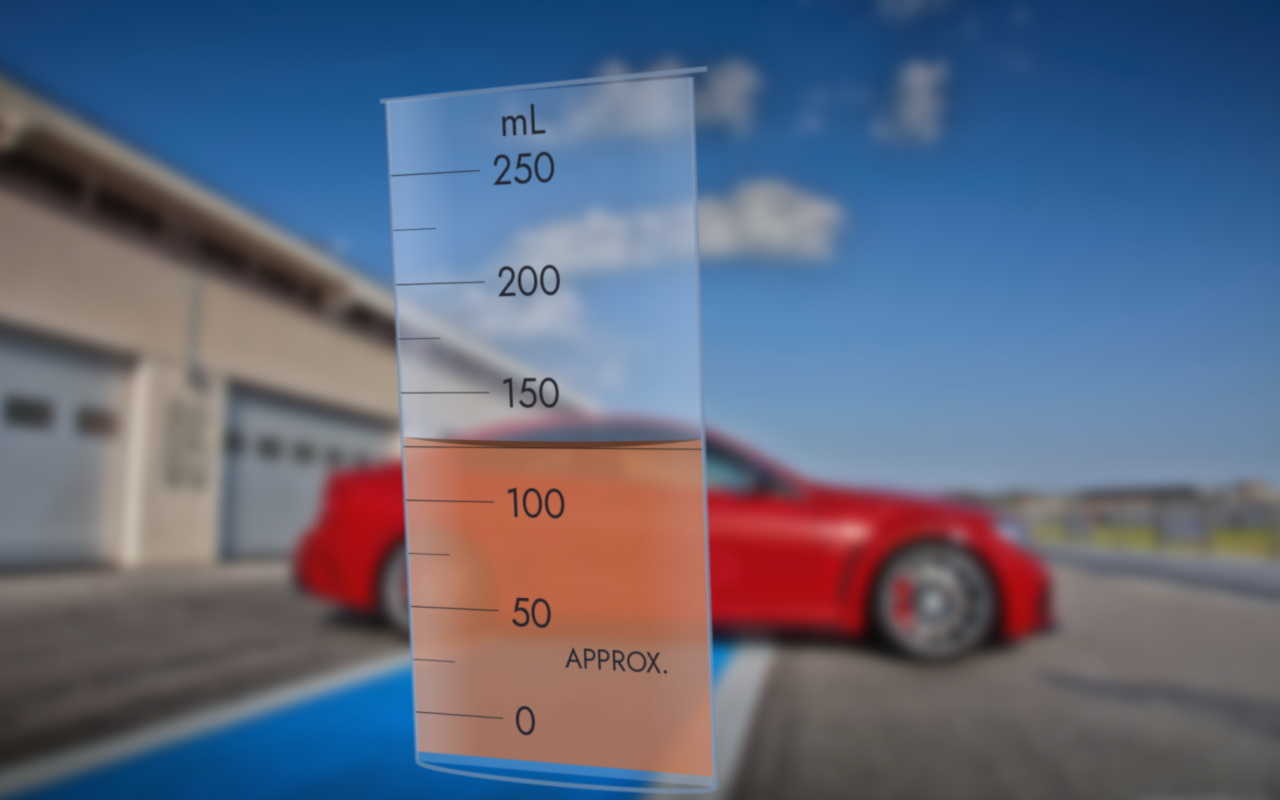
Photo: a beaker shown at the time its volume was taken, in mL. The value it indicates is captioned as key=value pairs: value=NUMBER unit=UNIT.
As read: value=125 unit=mL
